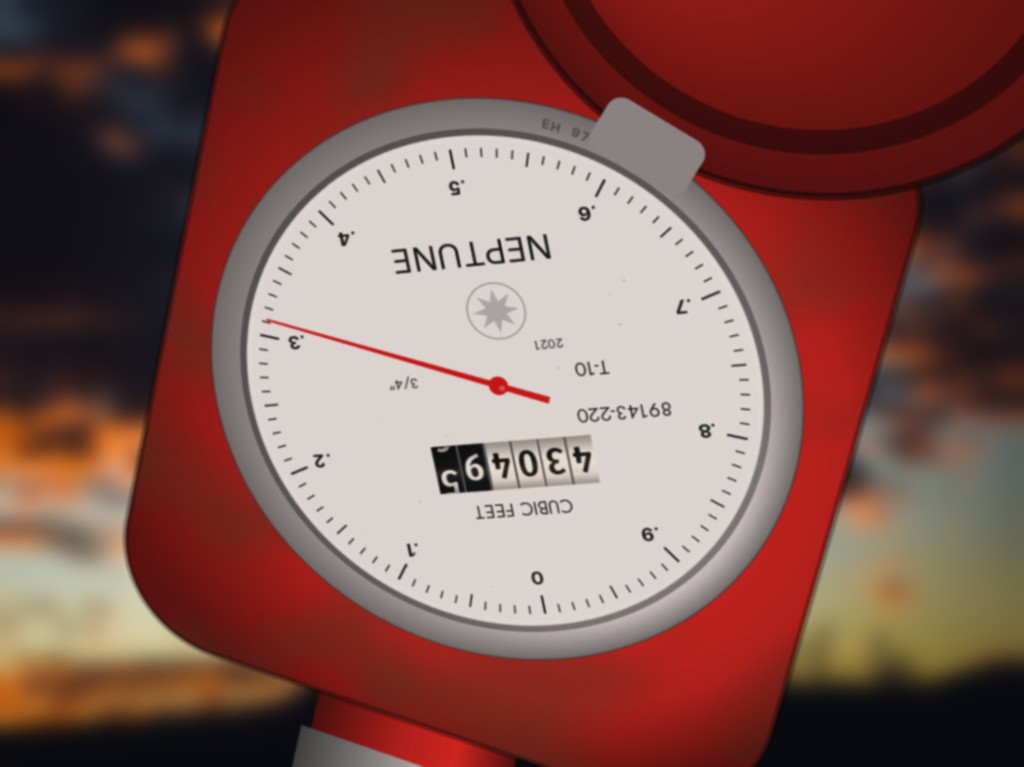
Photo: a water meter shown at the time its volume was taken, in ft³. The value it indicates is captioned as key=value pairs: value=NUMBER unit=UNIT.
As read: value=430495.31 unit=ft³
